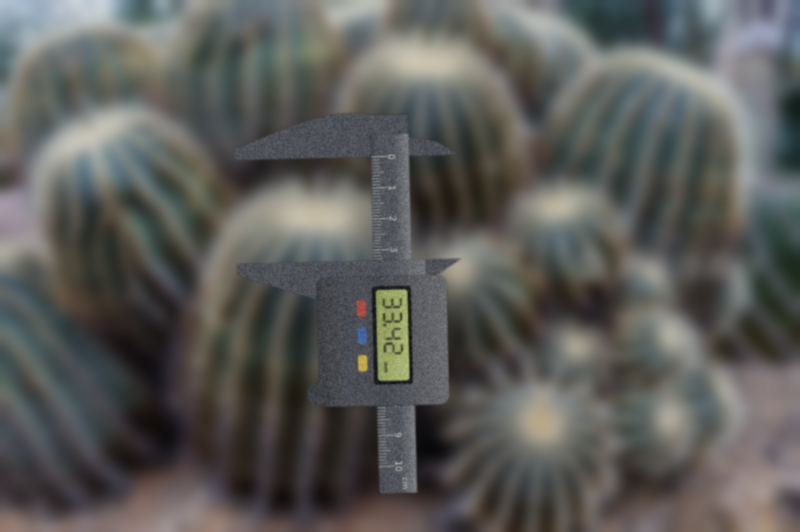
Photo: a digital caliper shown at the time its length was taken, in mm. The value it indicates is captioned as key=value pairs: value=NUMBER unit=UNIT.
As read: value=33.42 unit=mm
